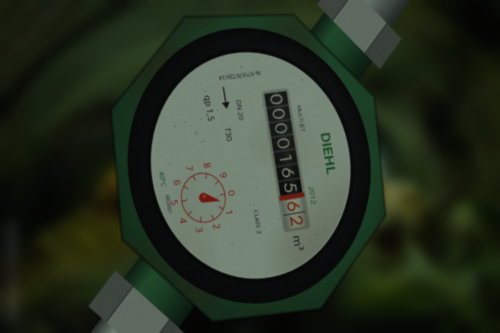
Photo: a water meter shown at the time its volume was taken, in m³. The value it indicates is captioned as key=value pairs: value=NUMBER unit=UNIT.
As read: value=165.620 unit=m³
